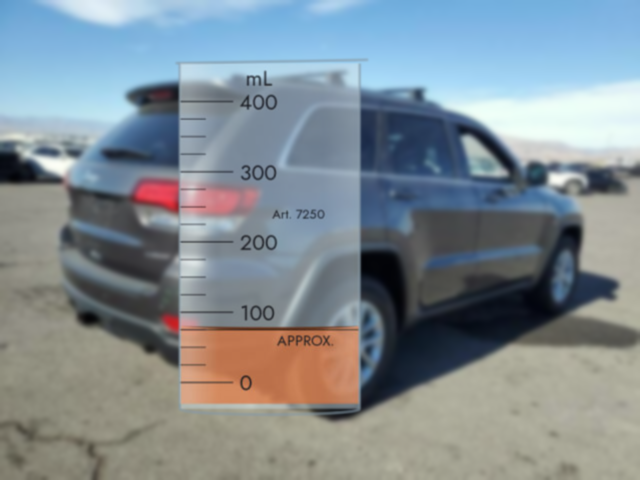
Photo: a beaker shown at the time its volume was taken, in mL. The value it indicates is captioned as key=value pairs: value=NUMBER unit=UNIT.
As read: value=75 unit=mL
